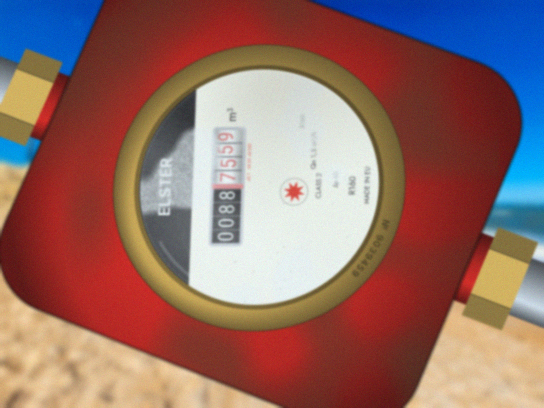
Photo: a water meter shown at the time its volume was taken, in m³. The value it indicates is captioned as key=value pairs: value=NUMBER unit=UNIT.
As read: value=88.7559 unit=m³
